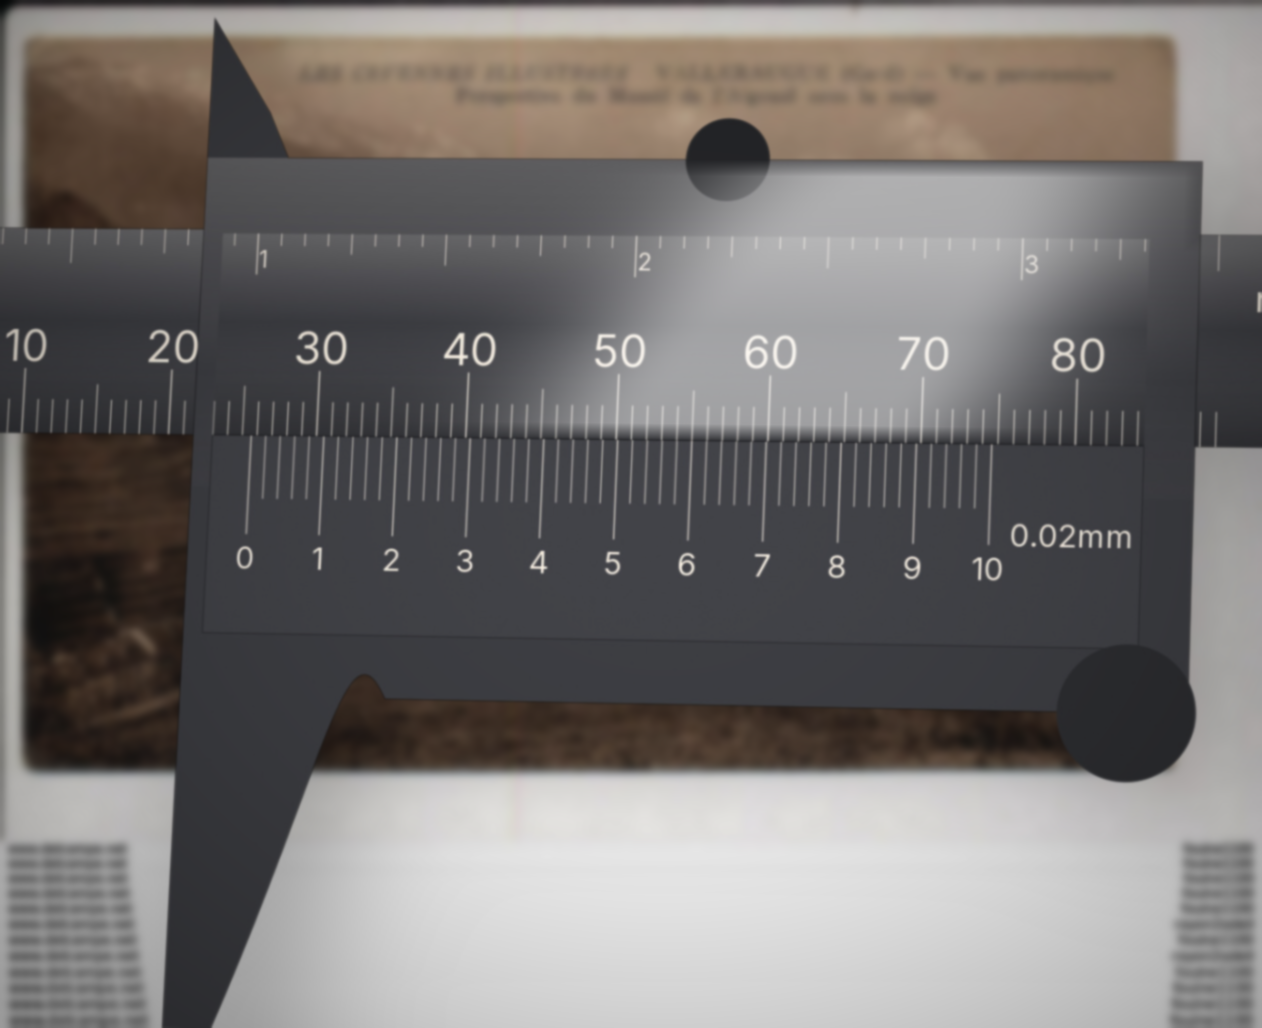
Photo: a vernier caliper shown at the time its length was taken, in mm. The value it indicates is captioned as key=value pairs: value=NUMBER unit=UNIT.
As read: value=25.6 unit=mm
